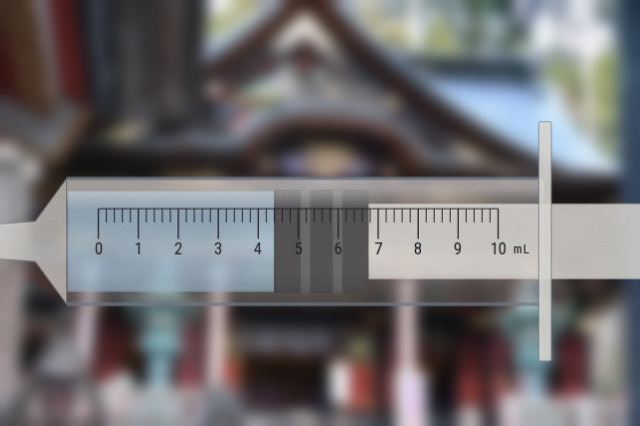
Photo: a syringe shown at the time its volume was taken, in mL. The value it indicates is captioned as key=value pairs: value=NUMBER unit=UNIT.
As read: value=4.4 unit=mL
